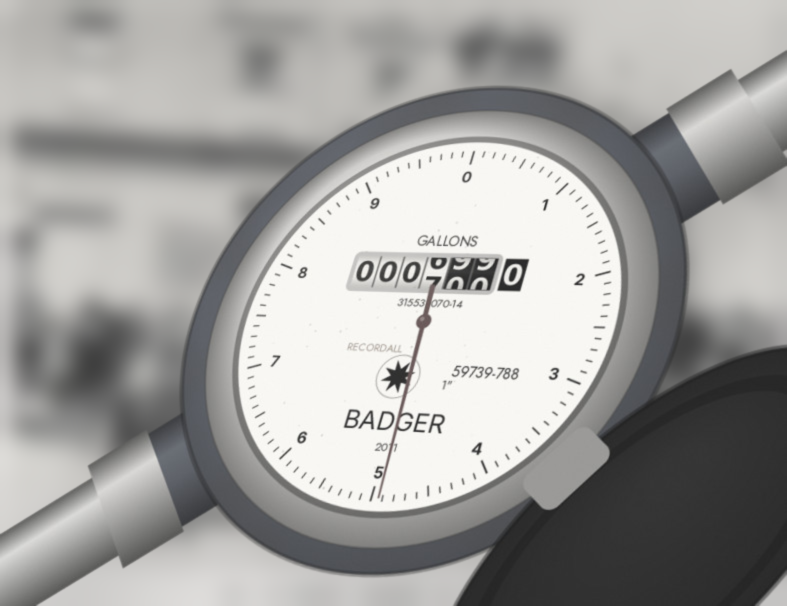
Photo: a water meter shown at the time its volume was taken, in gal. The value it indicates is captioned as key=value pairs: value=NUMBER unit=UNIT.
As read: value=6994.9 unit=gal
